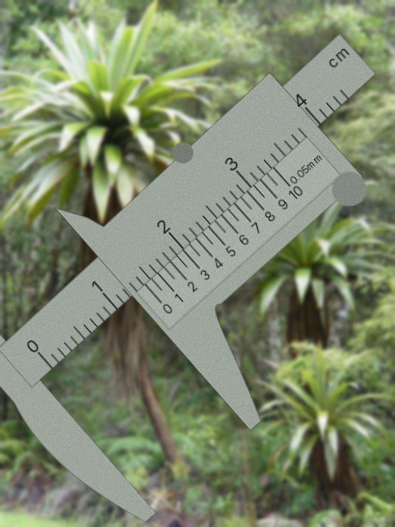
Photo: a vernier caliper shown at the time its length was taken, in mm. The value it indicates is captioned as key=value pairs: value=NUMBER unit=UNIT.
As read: value=14.2 unit=mm
